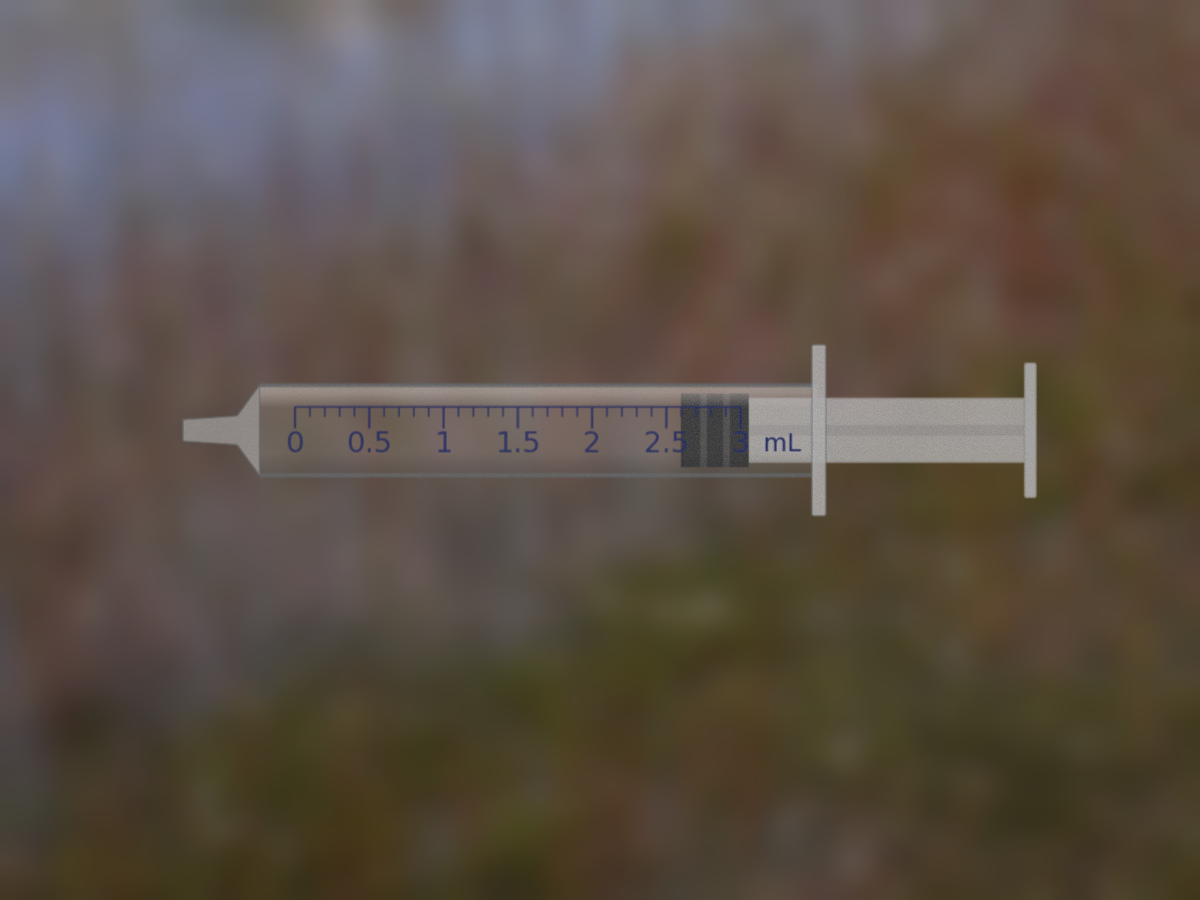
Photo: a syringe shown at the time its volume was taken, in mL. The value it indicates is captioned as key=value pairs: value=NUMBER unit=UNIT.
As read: value=2.6 unit=mL
